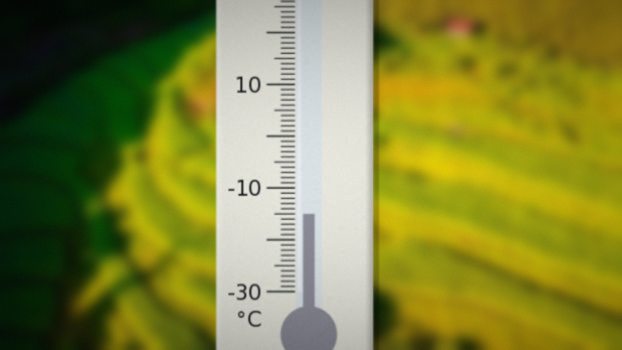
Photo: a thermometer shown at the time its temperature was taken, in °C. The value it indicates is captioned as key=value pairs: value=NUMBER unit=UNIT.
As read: value=-15 unit=°C
